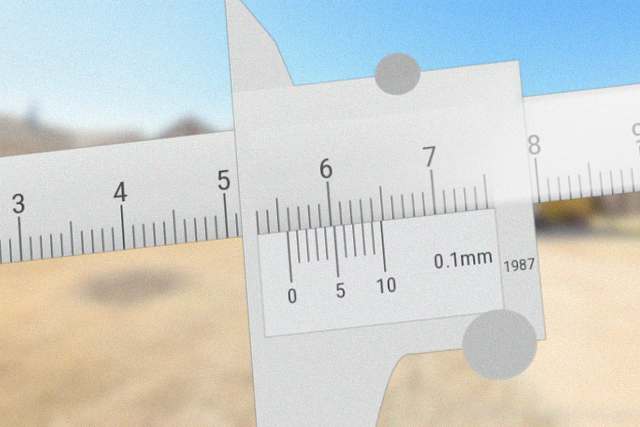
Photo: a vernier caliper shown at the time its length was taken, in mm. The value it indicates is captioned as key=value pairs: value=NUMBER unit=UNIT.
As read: value=55.8 unit=mm
